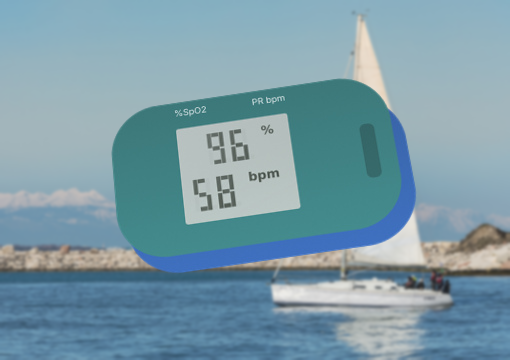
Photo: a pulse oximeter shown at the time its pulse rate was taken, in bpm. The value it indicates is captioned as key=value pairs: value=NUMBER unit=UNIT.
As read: value=58 unit=bpm
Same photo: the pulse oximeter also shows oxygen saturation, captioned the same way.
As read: value=96 unit=%
